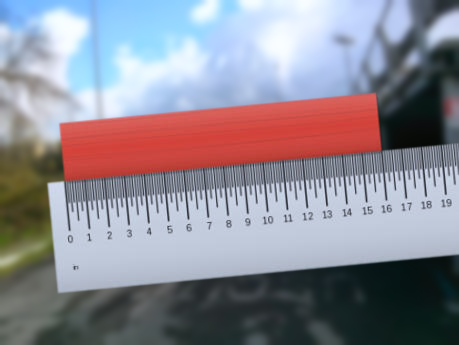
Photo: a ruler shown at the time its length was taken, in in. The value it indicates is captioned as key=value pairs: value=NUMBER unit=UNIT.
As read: value=16 unit=in
